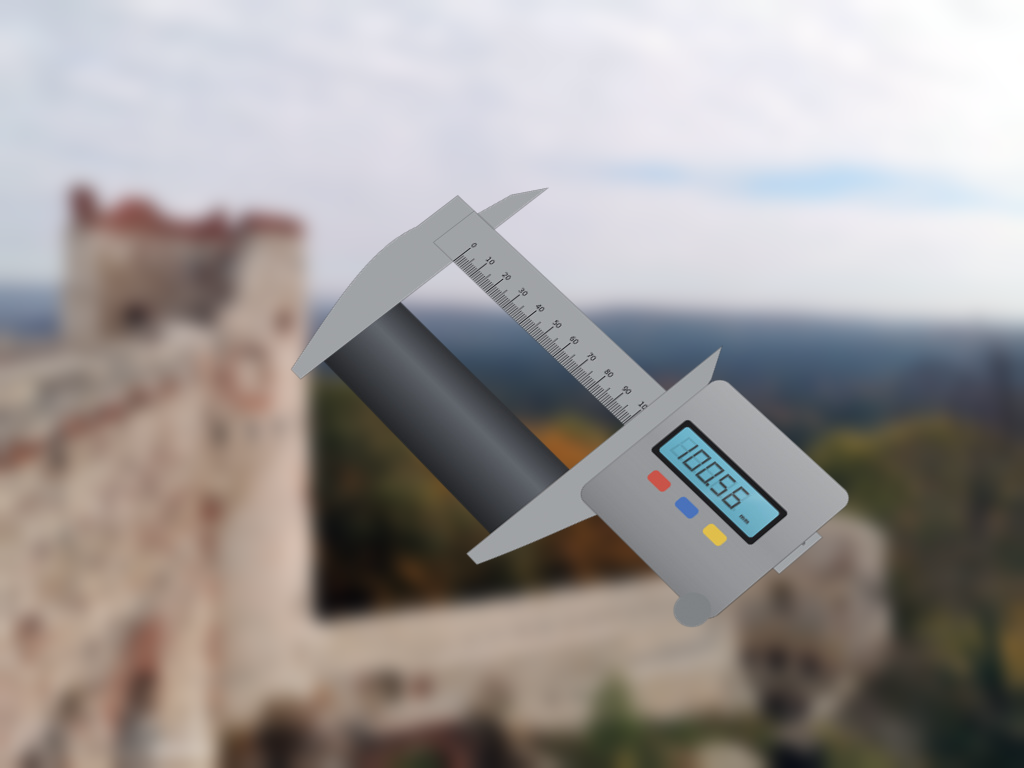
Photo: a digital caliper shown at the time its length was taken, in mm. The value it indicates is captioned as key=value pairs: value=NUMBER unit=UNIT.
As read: value=100.56 unit=mm
